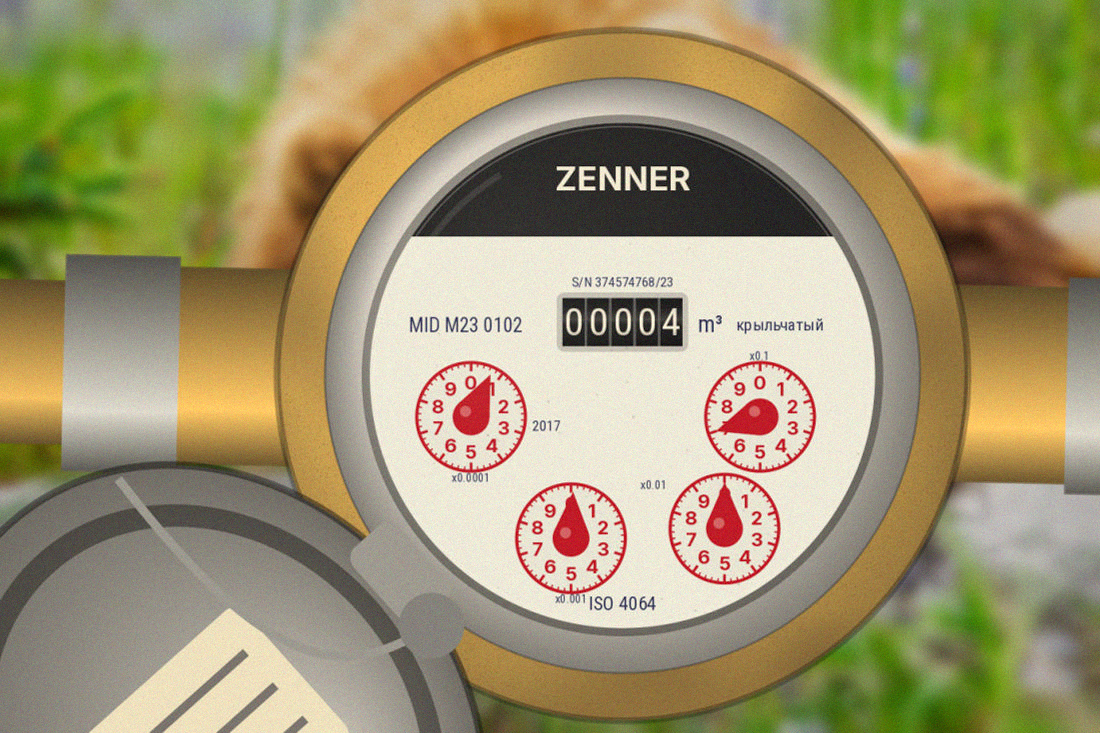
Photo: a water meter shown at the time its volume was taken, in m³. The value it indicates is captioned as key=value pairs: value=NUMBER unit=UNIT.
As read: value=4.7000 unit=m³
